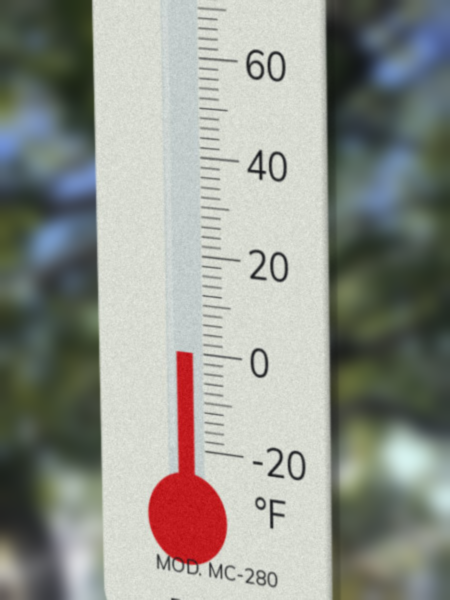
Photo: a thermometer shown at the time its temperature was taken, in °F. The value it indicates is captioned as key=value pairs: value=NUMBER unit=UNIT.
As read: value=0 unit=°F
